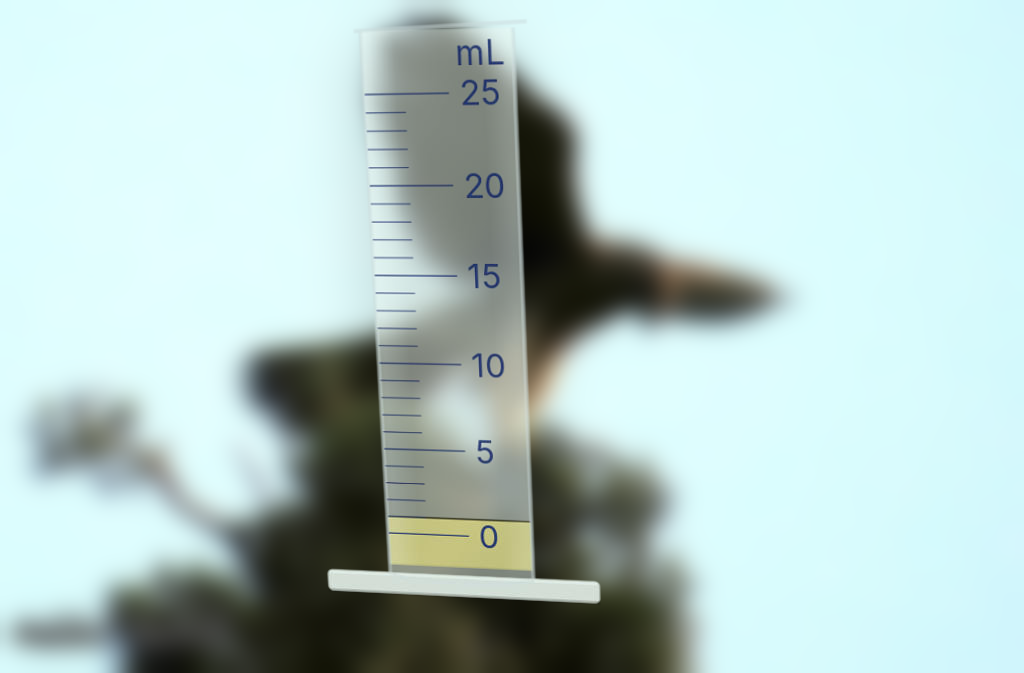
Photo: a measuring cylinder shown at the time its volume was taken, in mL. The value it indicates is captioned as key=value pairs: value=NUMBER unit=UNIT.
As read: value=1 unit=mL
